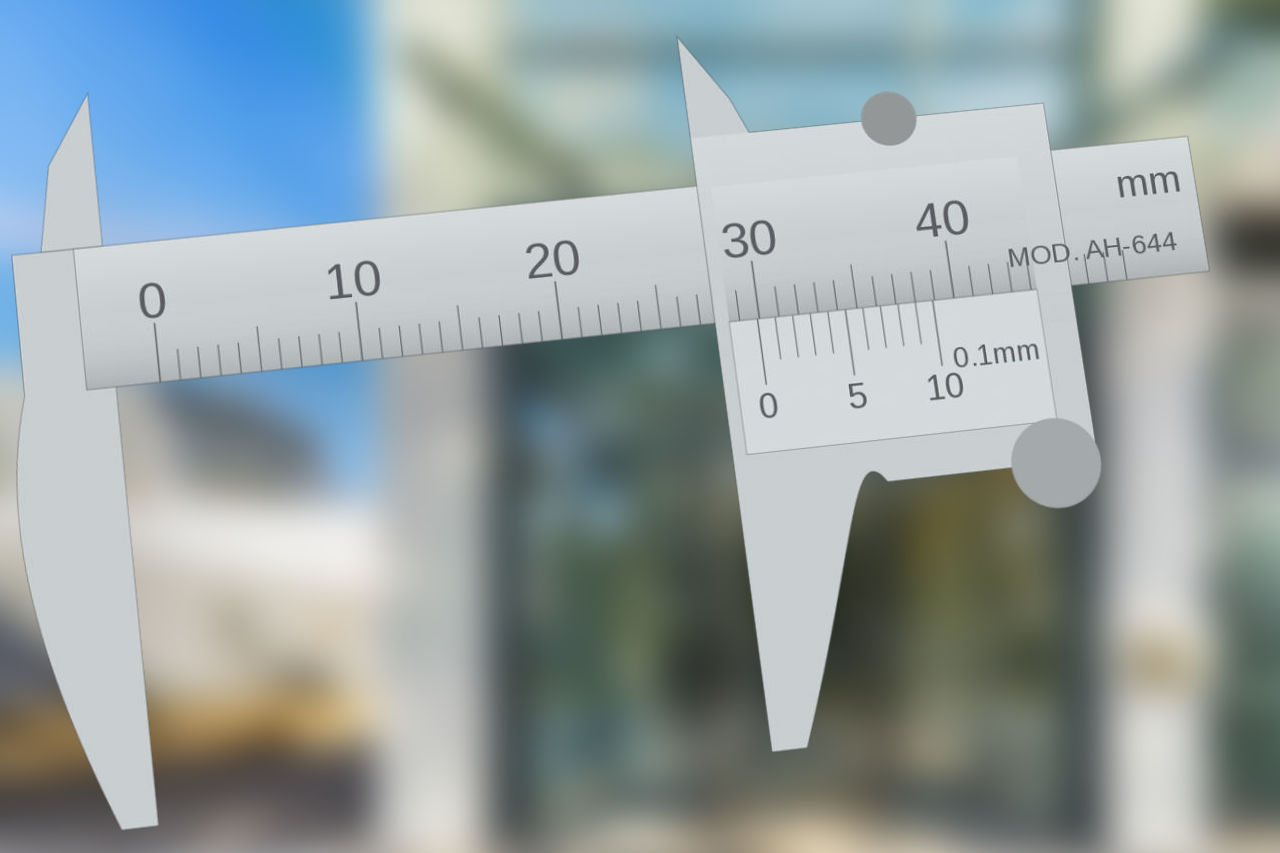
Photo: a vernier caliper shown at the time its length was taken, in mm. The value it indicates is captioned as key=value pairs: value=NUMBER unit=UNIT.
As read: value=29.9 unit=mm
